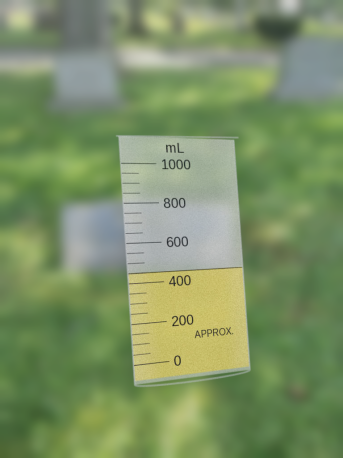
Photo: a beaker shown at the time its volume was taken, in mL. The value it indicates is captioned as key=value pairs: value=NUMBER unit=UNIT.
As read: value=450 unit=mL
